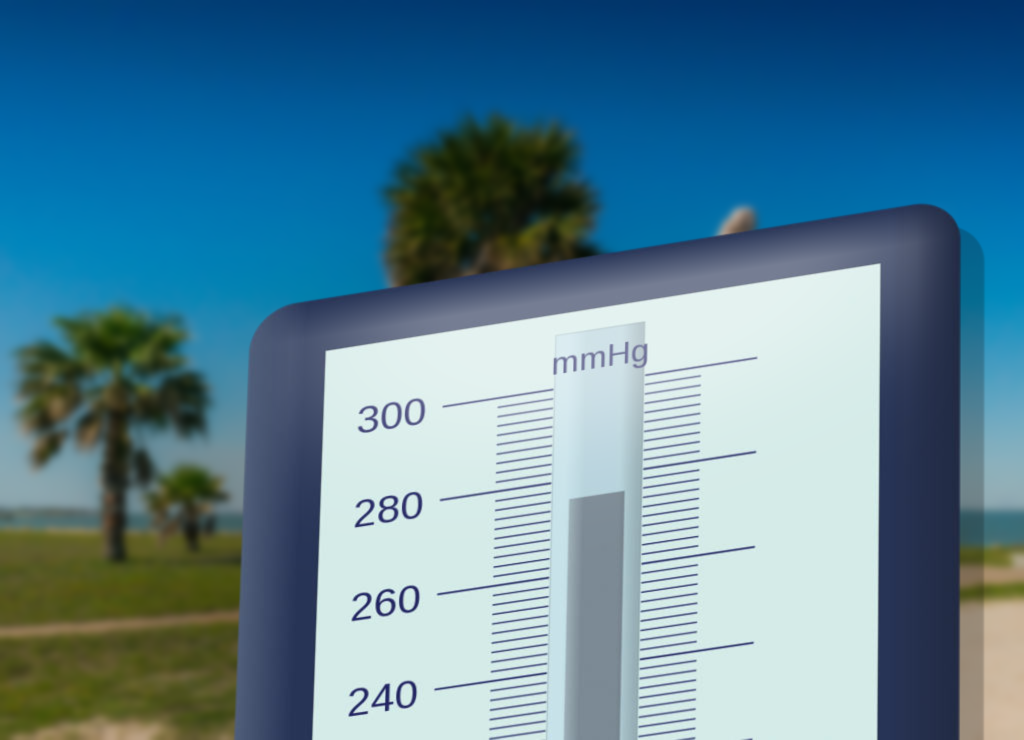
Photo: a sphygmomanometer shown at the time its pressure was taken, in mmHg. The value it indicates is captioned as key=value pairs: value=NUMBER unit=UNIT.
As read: value=276 unit=mmHg
